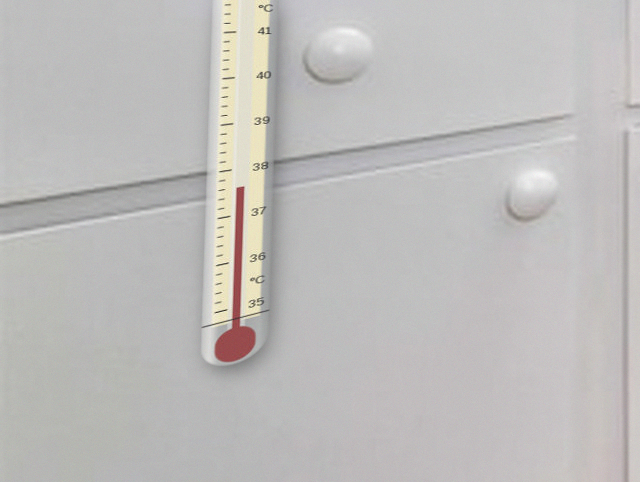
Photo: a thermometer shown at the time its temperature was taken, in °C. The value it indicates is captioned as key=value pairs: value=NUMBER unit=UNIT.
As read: value=37.6 unit=°C
